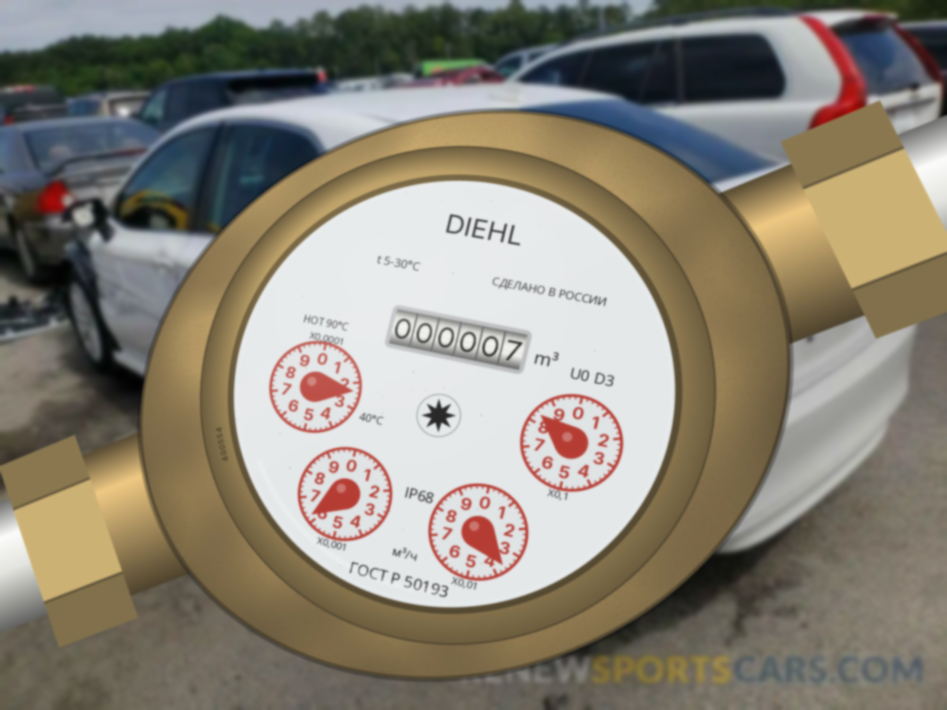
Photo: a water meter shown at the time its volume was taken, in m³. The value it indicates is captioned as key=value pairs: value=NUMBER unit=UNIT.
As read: value=7.8362 unit=m³
